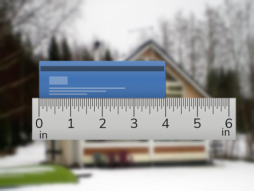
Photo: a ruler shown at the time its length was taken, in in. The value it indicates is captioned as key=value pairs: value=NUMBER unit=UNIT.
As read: value=4 unit=in
